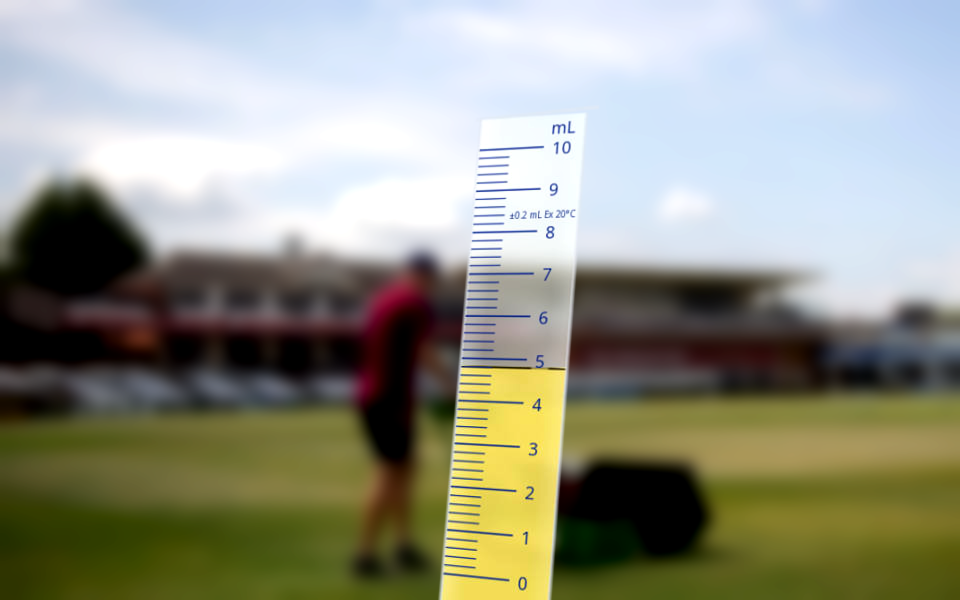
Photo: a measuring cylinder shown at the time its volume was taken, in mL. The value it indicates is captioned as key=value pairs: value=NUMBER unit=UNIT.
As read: value=4.8 unit=mL
